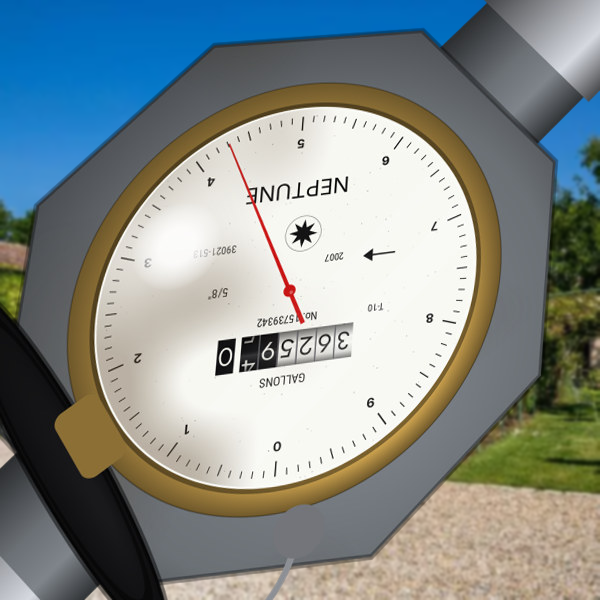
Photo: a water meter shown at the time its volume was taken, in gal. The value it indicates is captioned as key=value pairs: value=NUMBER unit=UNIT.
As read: value=3625944.3 unit=gal
